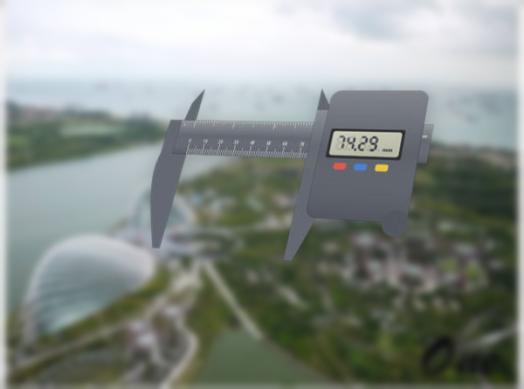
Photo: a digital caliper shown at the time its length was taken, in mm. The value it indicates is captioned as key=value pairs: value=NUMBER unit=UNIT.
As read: value=74.29 unit=mm
